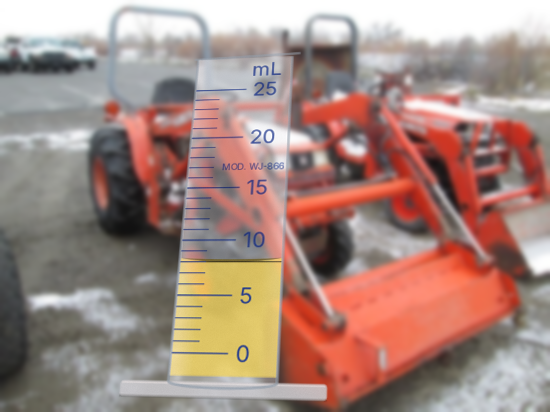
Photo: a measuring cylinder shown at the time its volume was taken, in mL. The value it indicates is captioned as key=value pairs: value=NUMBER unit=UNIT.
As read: value=8 unit=mL
